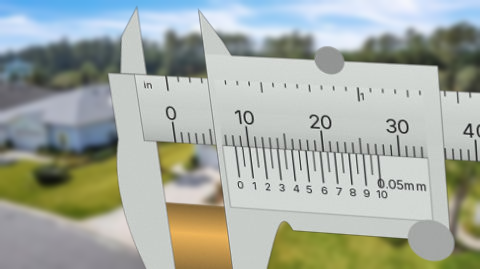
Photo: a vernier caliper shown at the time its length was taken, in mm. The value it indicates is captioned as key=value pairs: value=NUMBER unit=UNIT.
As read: value=8.2 unit=mm
